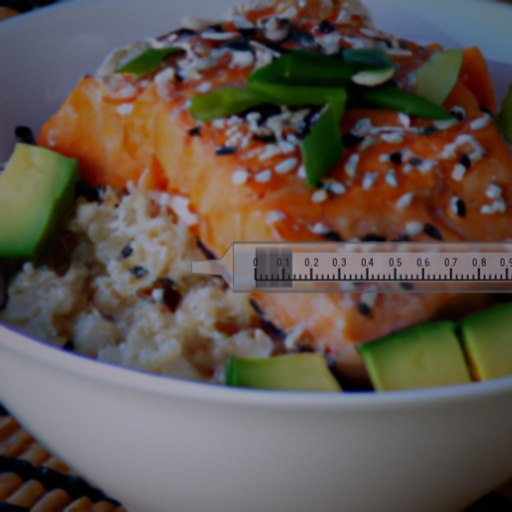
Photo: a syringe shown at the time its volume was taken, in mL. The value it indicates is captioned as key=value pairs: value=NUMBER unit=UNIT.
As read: value=0 unit=mL
